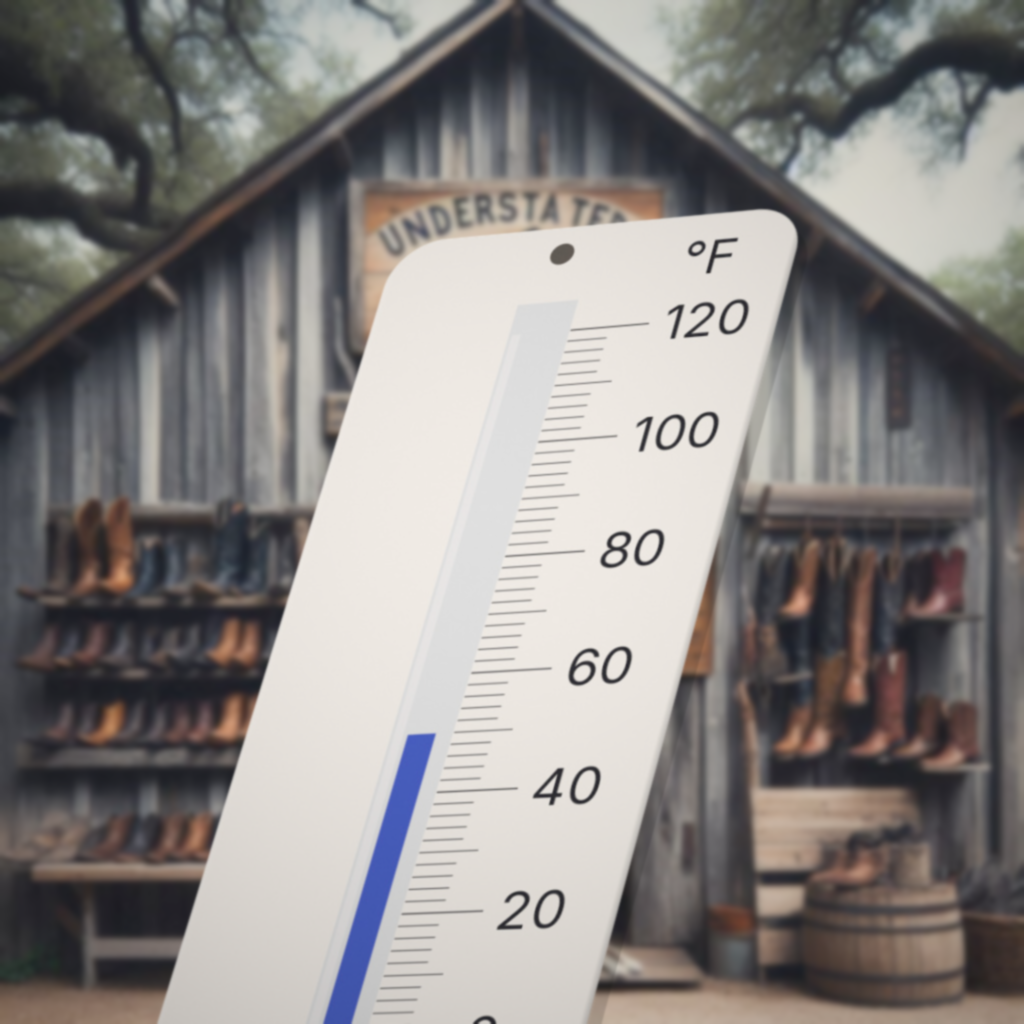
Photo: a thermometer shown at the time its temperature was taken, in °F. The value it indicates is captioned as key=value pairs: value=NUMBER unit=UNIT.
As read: value=50 unit=°F
